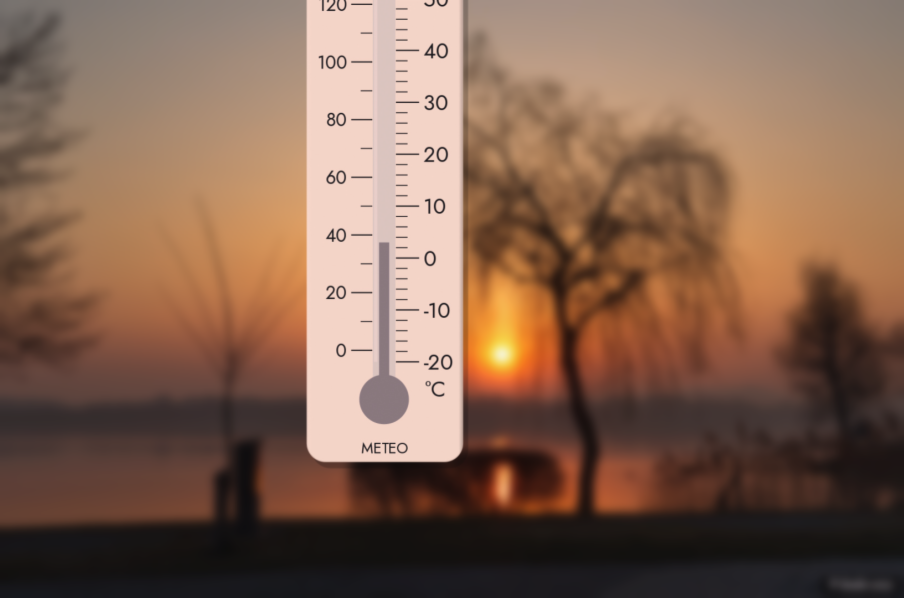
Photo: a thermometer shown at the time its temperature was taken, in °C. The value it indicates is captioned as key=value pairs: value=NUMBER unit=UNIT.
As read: value=3 unit=°C
